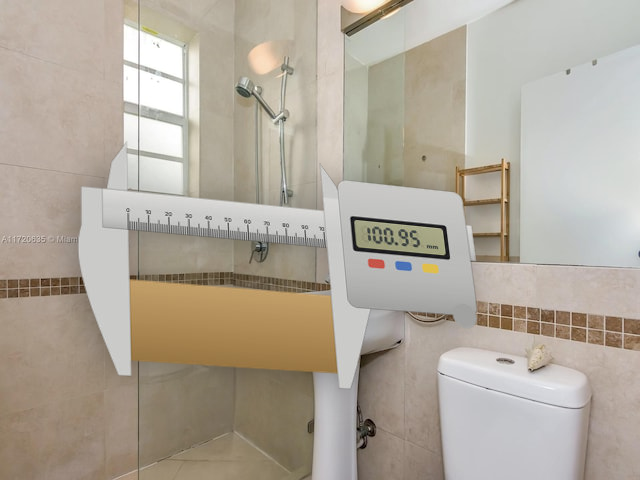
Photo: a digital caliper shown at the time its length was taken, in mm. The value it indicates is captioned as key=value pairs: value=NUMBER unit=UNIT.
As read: value=100.95 unit=mm
